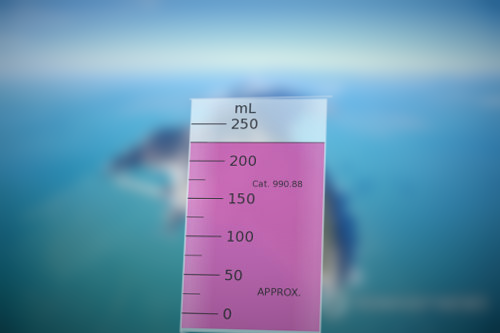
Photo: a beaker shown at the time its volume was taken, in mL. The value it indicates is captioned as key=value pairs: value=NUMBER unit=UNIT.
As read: value=225 unit=mL
